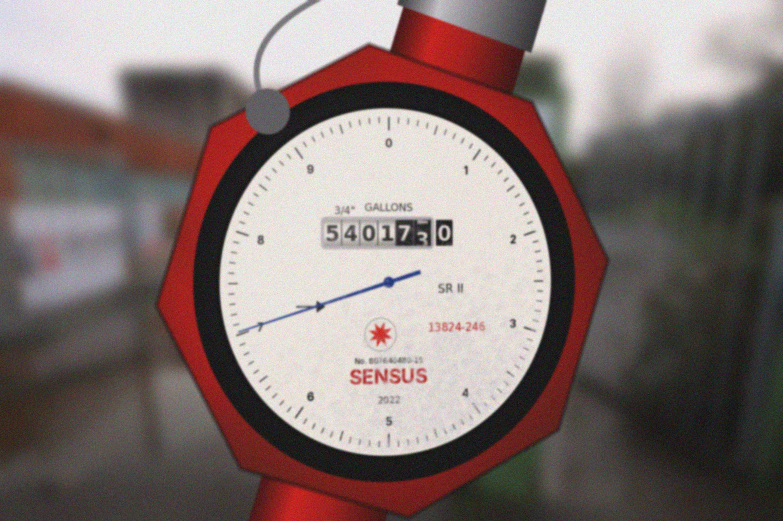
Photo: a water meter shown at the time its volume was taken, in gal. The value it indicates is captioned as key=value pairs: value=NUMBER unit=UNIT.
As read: value=5401727.0 unit=gal
